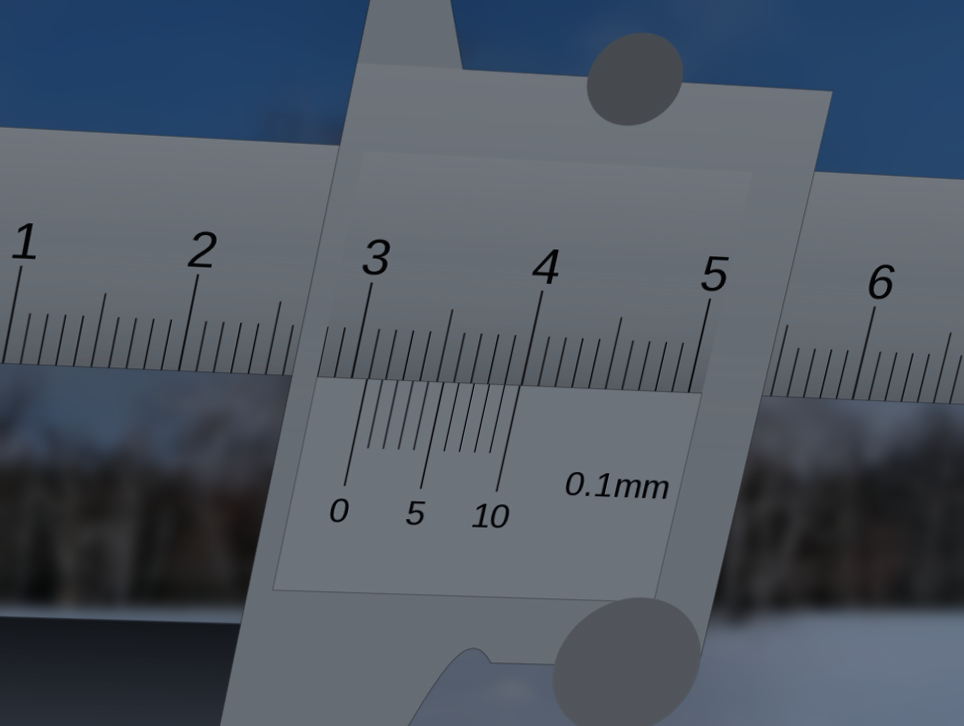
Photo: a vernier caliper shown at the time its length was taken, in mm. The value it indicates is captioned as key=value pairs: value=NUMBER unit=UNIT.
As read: value=30.9 unit=mm
